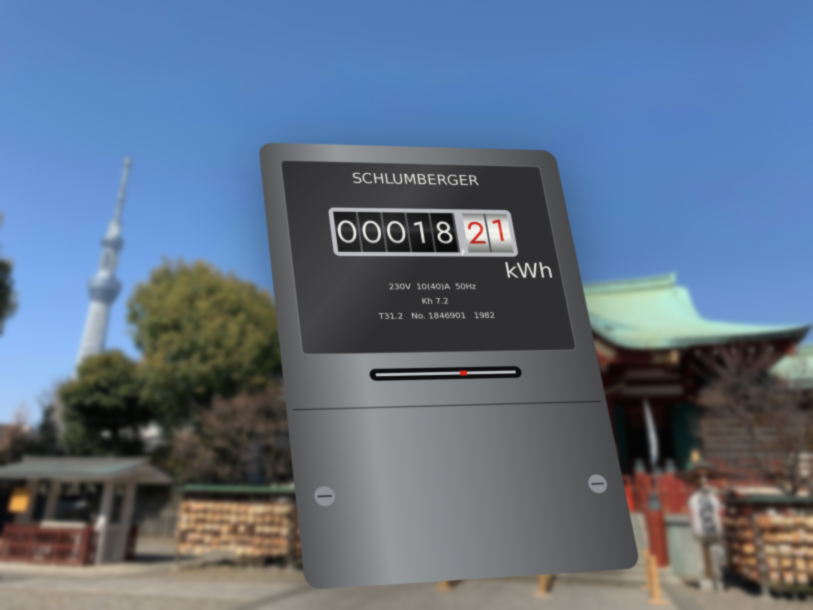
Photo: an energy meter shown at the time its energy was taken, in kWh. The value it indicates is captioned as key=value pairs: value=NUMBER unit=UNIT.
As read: value=18.21 unit=kWh
